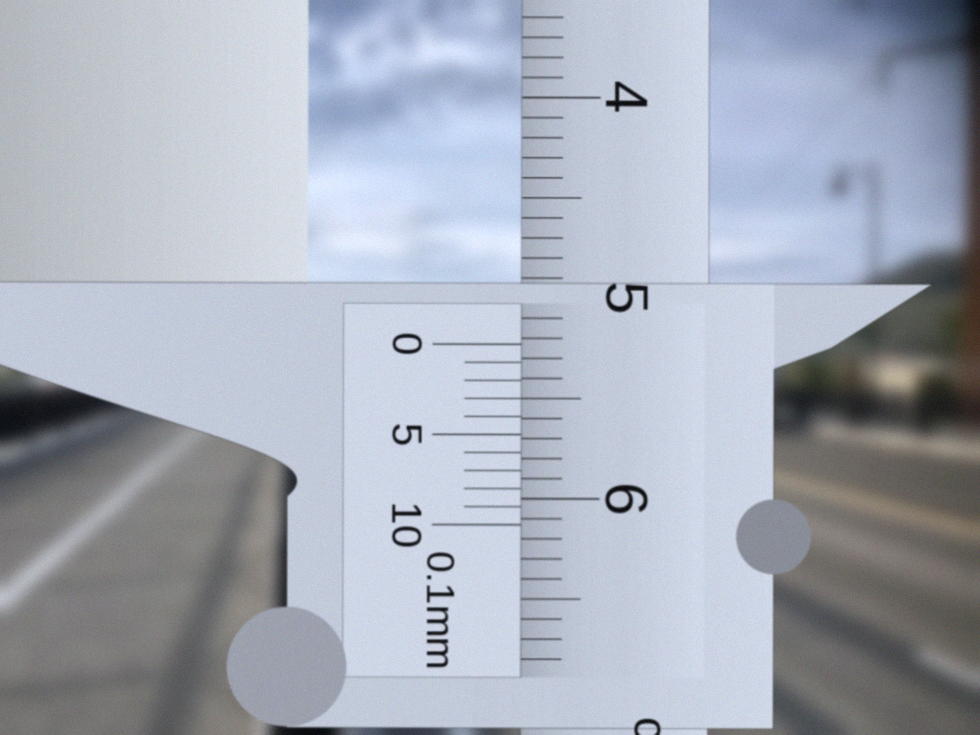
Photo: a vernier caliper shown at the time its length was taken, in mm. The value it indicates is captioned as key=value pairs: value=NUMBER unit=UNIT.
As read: value=52.3 unit=mm
